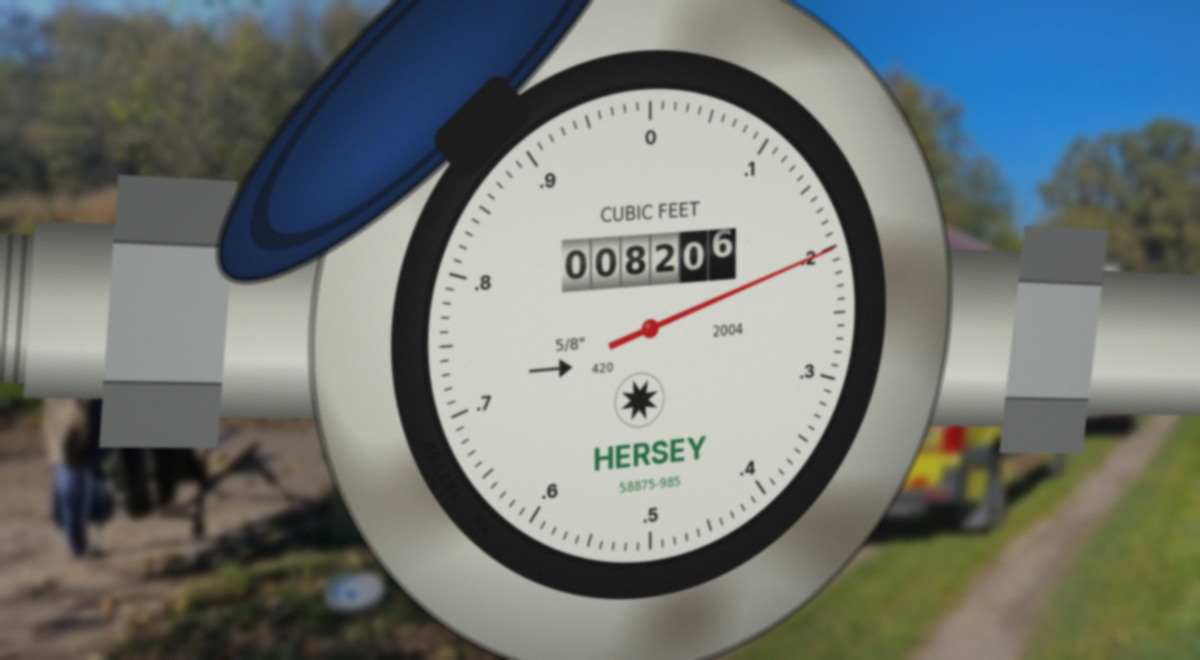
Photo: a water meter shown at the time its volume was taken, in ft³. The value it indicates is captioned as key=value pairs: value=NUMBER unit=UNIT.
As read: value=8206.20 unit=ft³
